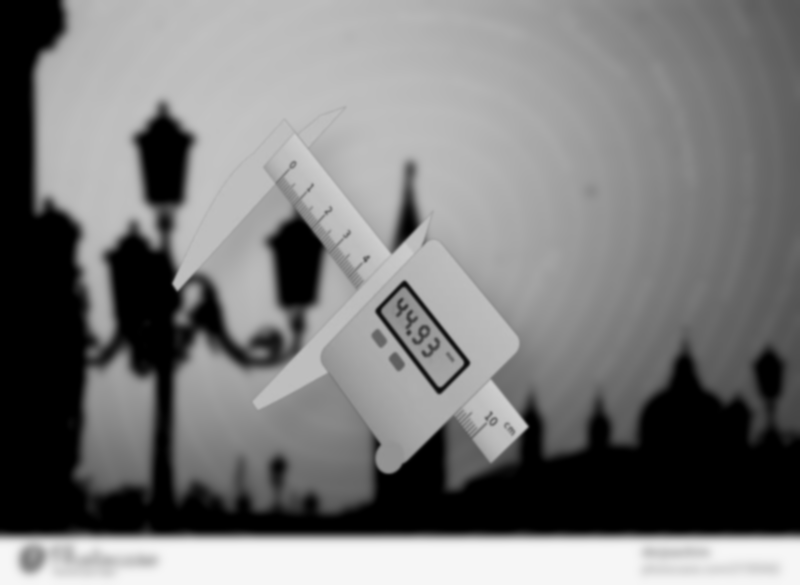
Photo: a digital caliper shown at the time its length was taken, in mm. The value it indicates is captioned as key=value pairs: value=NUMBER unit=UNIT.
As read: value=44.93 unit=mm
